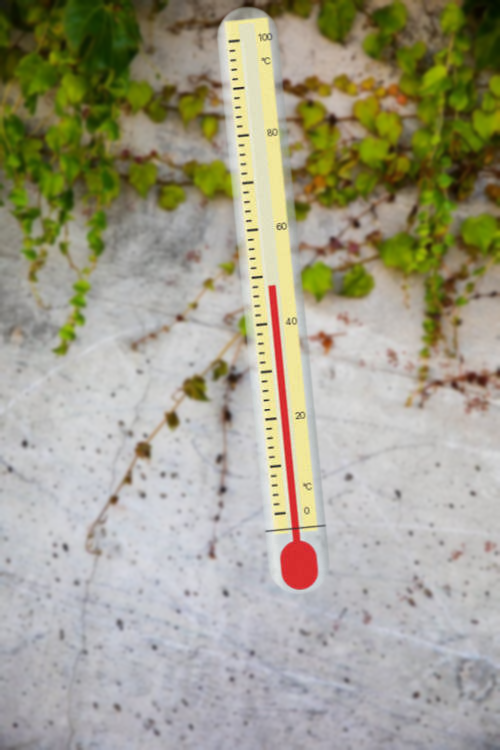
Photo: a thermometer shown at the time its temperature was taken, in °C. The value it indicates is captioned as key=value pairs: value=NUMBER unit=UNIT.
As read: value=48 unit=°C
